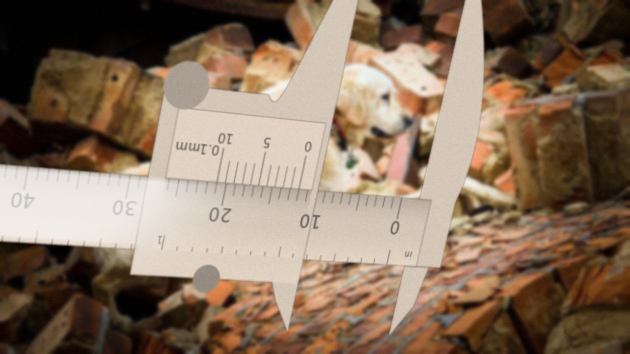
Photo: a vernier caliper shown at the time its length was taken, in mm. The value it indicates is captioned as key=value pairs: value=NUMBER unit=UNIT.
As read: value=12.0 unit=mm
